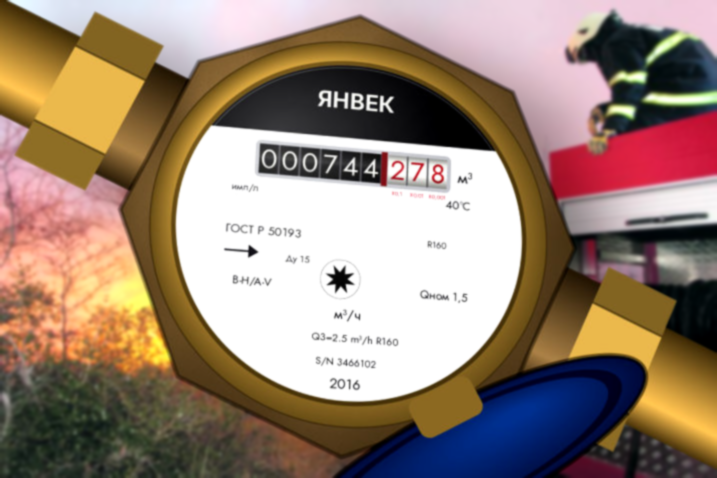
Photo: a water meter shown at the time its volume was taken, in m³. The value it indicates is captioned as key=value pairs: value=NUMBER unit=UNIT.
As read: value=744.278 unit=m³
